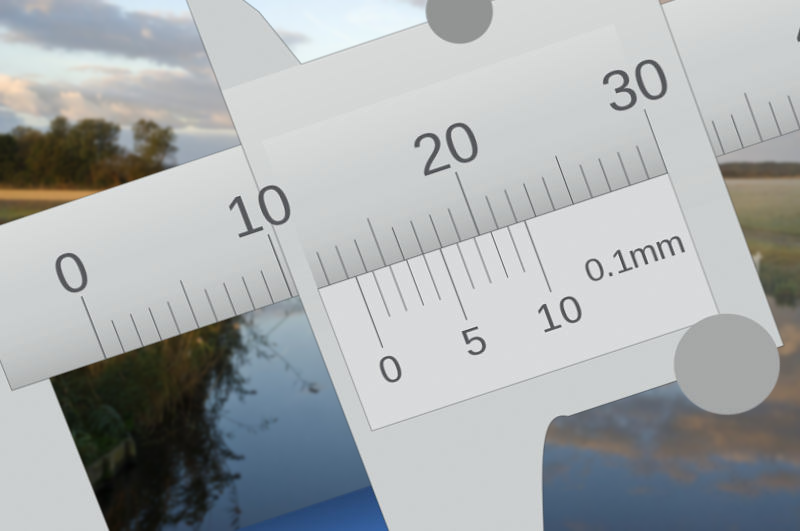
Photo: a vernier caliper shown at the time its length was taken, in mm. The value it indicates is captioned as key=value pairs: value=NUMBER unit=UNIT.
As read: value=13.4 unit=mm
